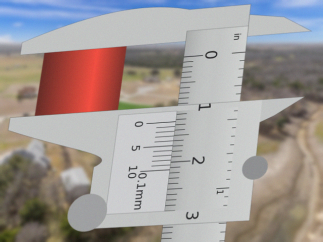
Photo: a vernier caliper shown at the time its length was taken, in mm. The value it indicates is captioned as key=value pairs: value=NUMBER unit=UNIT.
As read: value=12.4 unit=mm
